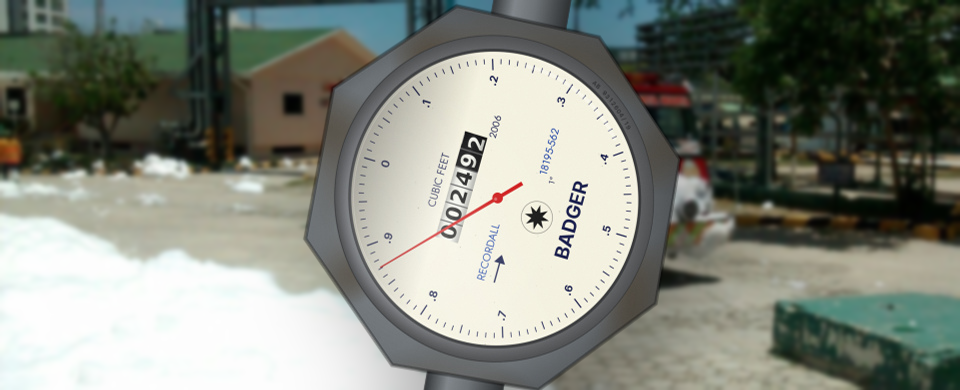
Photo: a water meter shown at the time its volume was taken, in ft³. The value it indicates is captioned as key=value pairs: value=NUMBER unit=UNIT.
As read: value=2491.87 unit=ft³
